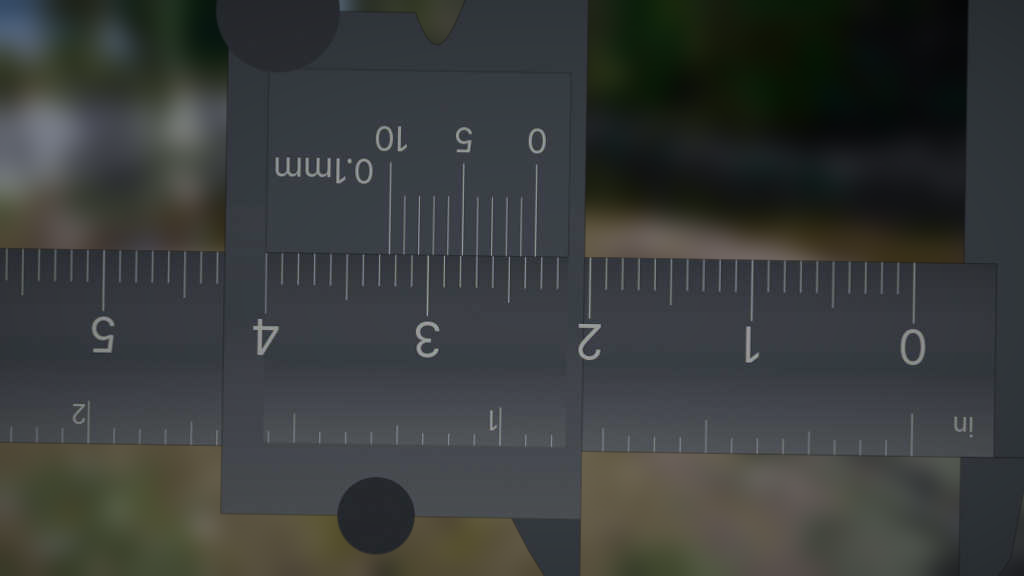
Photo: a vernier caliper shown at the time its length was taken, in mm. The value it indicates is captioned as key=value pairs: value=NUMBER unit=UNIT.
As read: value=23.4 unit=mm
